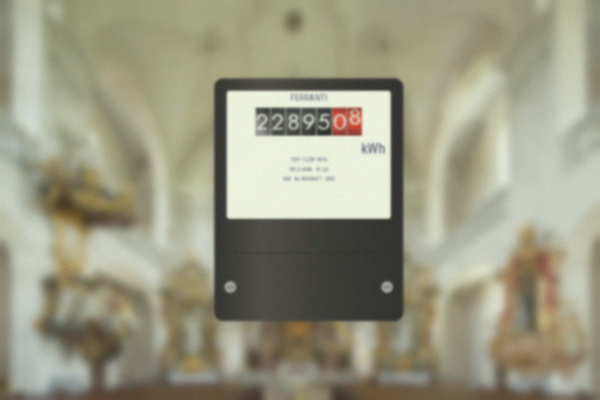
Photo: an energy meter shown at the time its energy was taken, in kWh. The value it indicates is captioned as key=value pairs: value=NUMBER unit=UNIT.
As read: value=22895.08 unit=kWh
